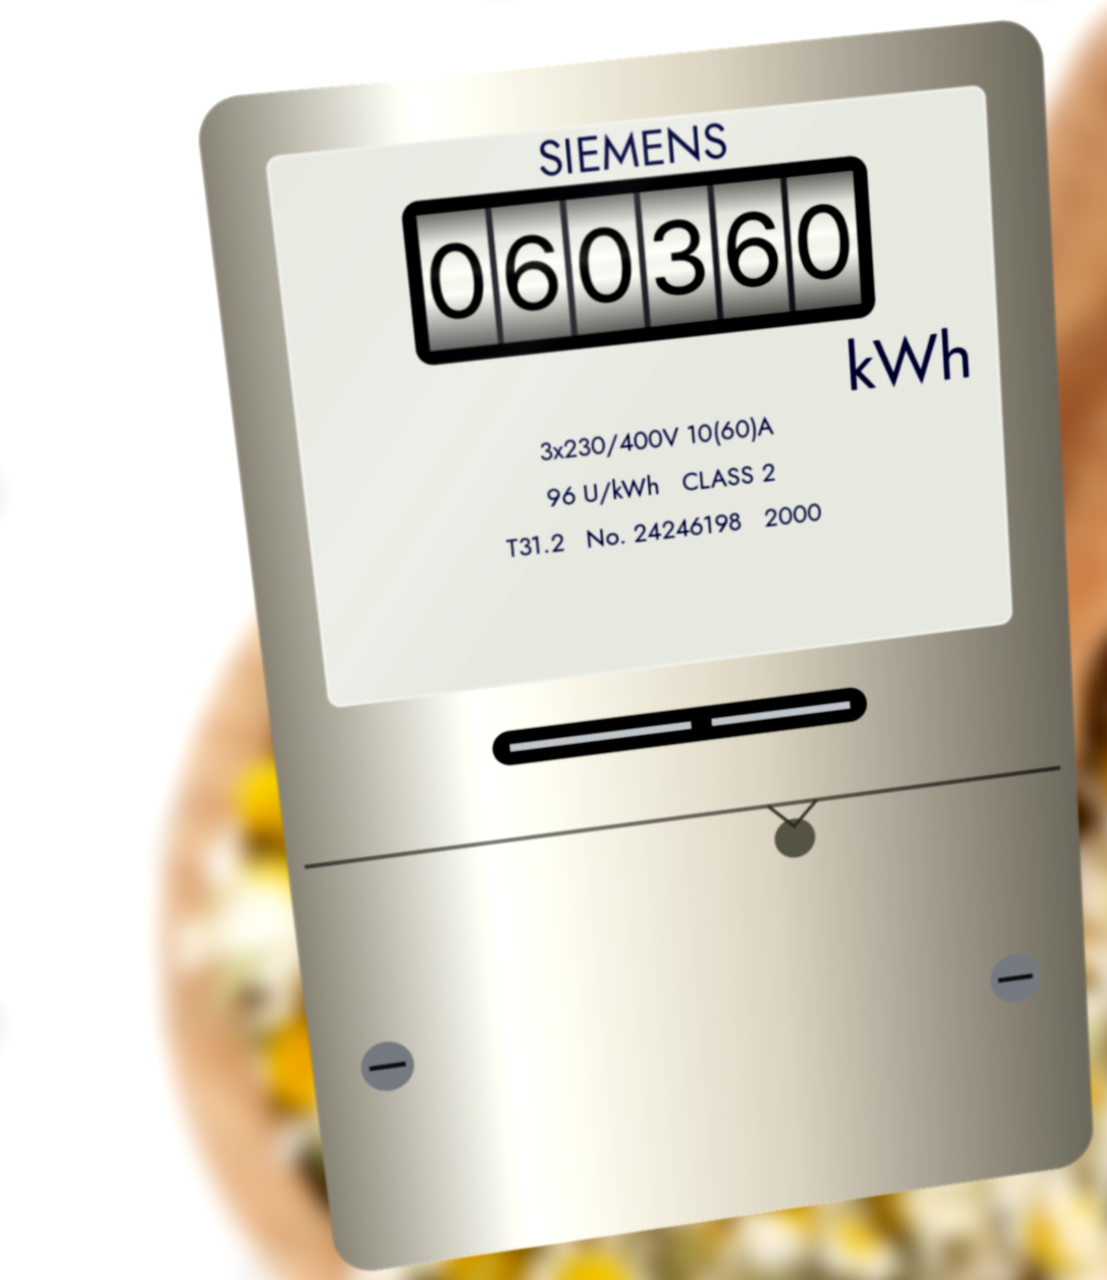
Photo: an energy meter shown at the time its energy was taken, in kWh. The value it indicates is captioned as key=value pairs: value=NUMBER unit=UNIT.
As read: value=60360 unit=kWh
